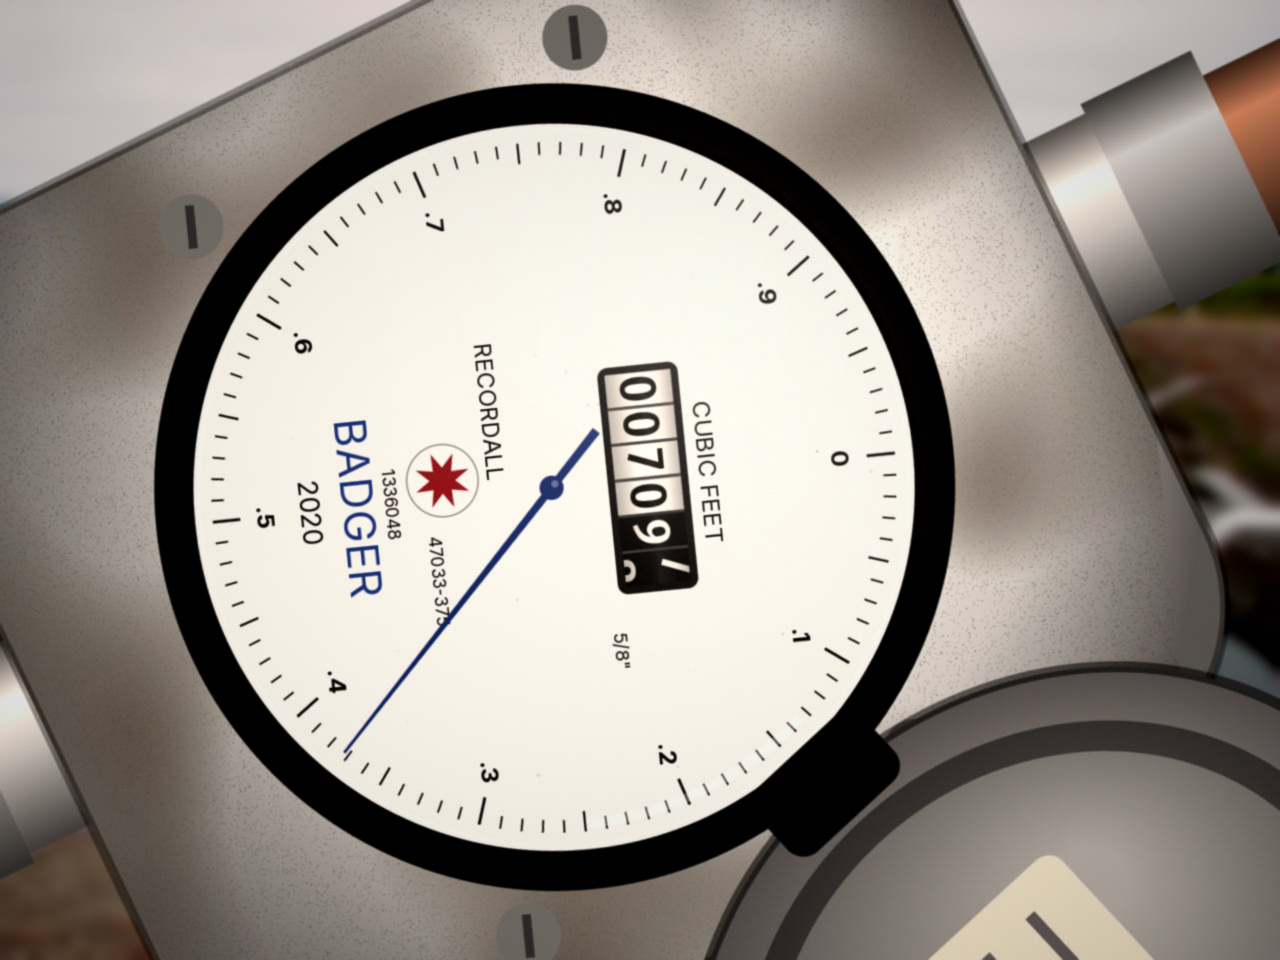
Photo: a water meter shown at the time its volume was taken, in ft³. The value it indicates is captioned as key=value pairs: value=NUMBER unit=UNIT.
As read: value=7097.37 unit=ft³
